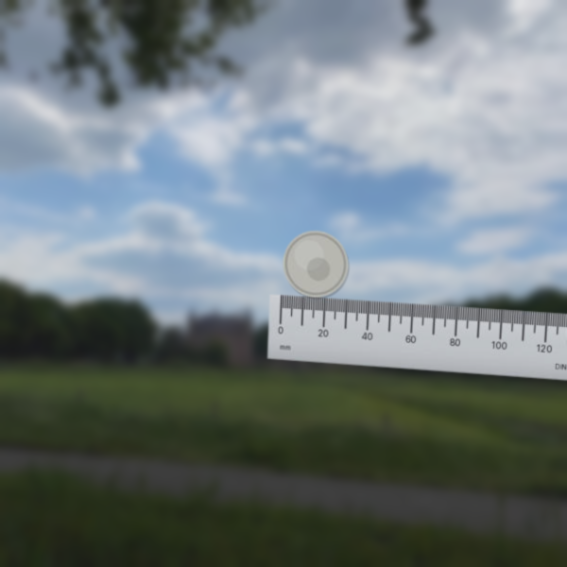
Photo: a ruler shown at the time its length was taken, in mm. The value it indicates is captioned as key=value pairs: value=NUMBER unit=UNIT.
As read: value=30 unit=mm
